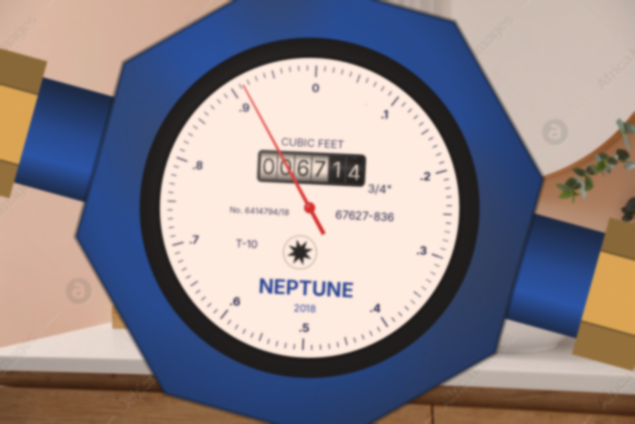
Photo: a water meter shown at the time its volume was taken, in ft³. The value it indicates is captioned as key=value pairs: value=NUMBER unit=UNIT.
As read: value=6713.91 unit=ft³
